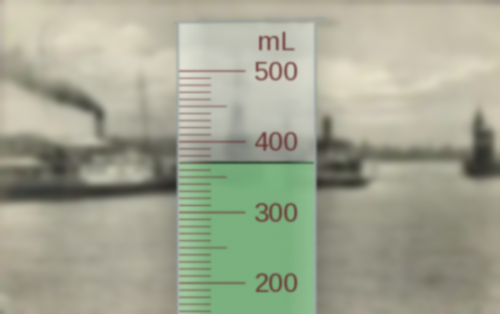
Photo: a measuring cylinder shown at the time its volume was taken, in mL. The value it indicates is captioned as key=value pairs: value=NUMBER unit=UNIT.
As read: value=370 unit=mL
